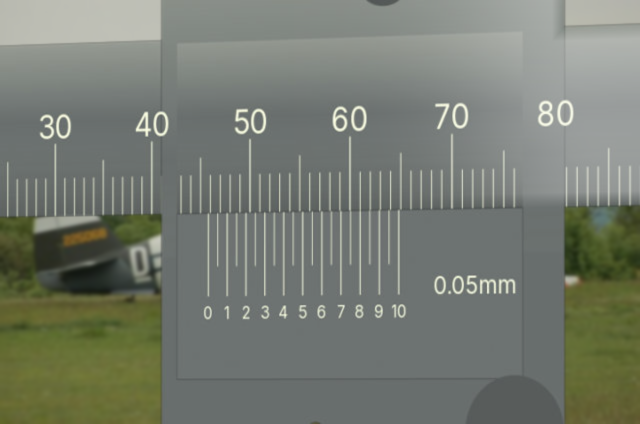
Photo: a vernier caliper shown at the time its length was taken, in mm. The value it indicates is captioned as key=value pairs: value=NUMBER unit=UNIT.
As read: value=45.8 unit=mm
